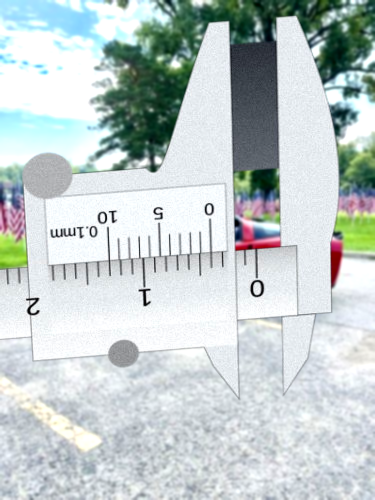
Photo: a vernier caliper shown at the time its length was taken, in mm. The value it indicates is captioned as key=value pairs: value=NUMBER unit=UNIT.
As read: value=4.0 unit=mm
